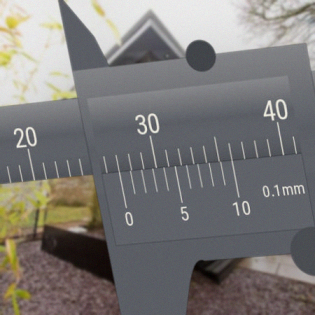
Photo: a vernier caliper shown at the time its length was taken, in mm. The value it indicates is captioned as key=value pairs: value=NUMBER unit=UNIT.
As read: value=27.0 unit=mm
